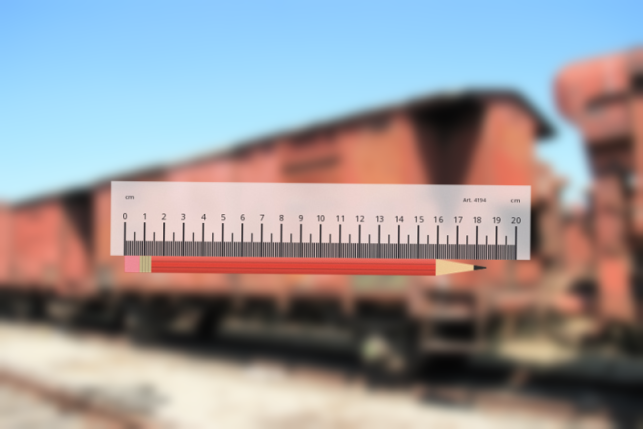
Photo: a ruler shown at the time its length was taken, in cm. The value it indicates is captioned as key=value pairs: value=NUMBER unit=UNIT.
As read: value=18.5 unit=cm
